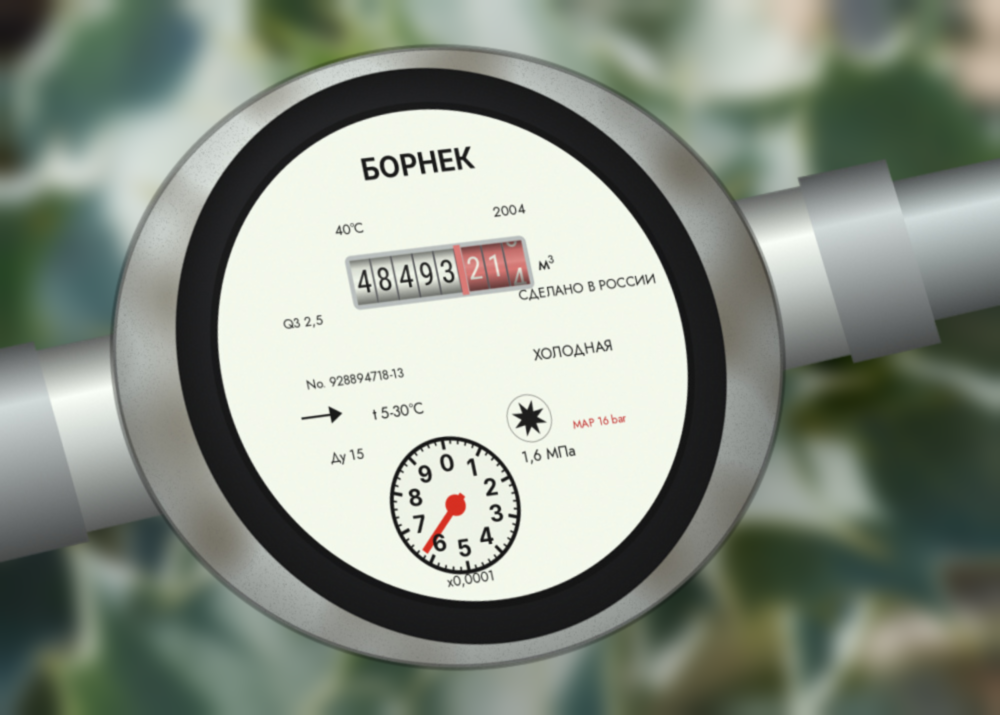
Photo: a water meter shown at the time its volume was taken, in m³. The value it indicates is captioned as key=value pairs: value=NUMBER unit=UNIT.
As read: value=48493.2136 unit=m³
